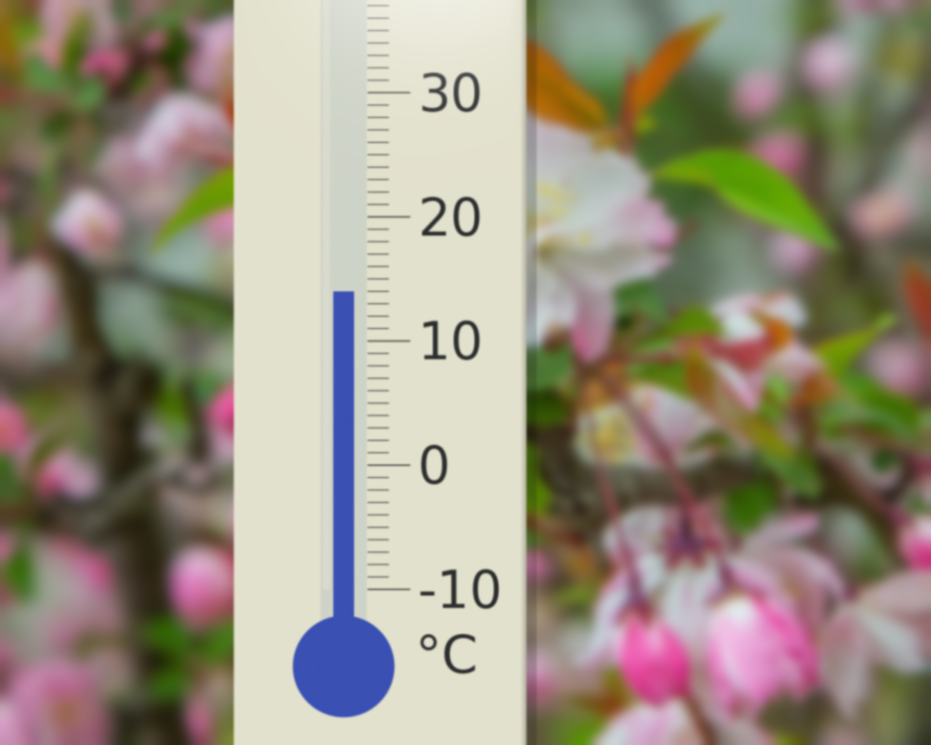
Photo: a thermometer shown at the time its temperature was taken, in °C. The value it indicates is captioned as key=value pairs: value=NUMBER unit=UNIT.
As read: value=14 unit=°C
